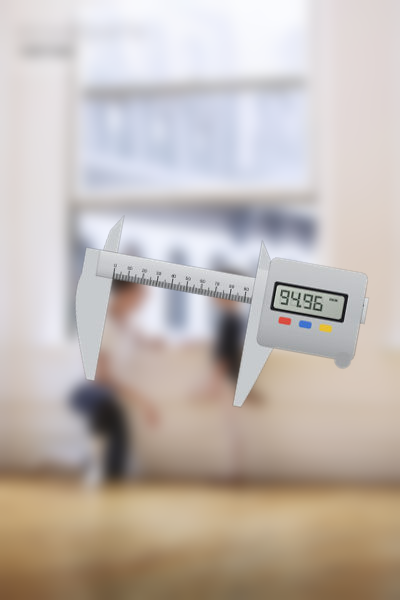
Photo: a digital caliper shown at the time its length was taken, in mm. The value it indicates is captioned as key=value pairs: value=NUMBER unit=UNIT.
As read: value=94.96 unit=mm
